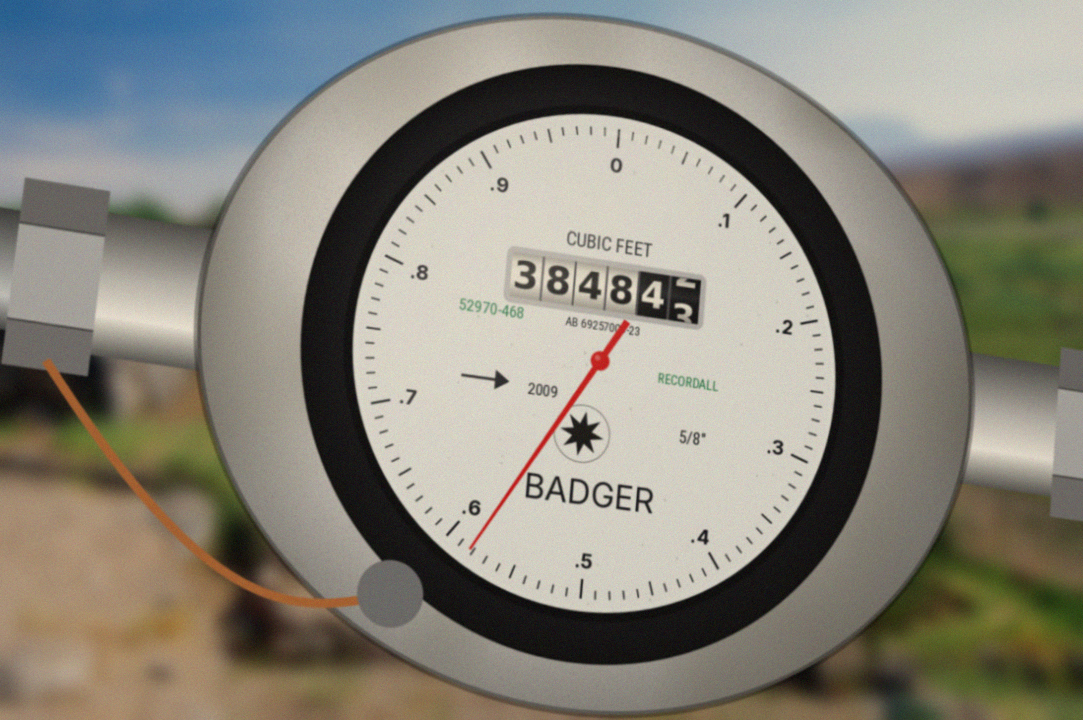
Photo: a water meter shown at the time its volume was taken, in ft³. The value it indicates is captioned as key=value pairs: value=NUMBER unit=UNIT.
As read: value=384842.58 unit=ft³
